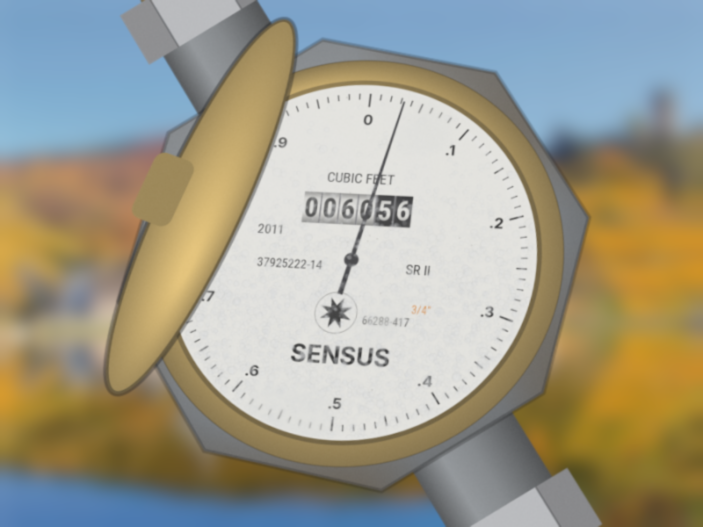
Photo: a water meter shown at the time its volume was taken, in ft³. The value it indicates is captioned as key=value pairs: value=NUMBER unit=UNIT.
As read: value=6056.03 unit=ft³
